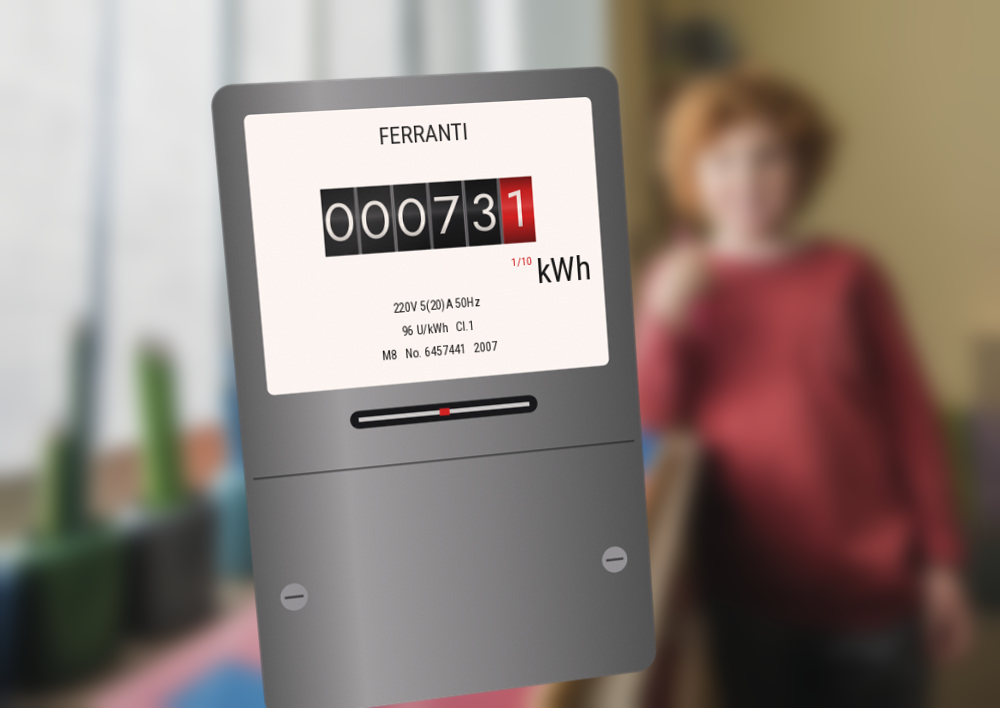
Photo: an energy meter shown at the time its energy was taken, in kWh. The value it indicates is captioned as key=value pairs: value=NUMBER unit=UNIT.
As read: value=73.1 unit=kWh
